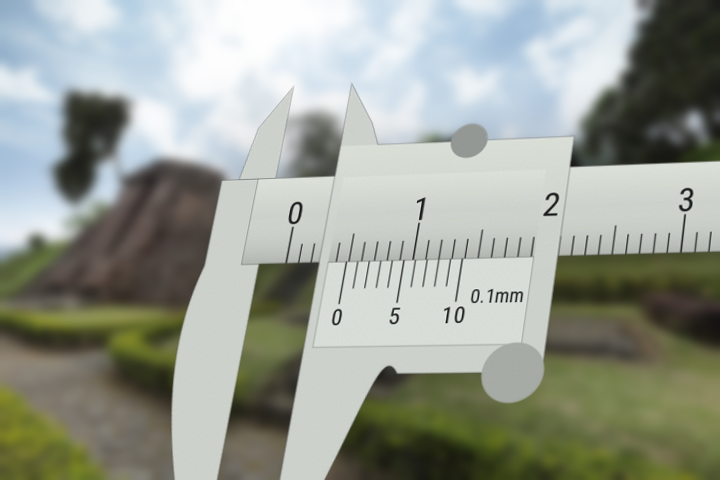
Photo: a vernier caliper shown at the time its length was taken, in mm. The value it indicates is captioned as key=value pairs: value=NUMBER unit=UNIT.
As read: value=4.8 unit=mm
